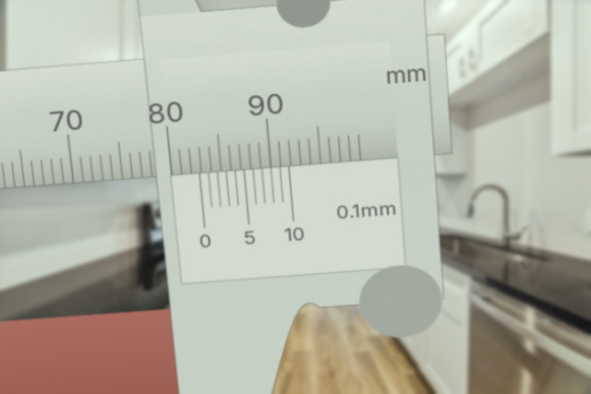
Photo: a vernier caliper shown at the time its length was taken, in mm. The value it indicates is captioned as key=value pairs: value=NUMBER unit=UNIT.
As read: value=82.8 unit=mm
